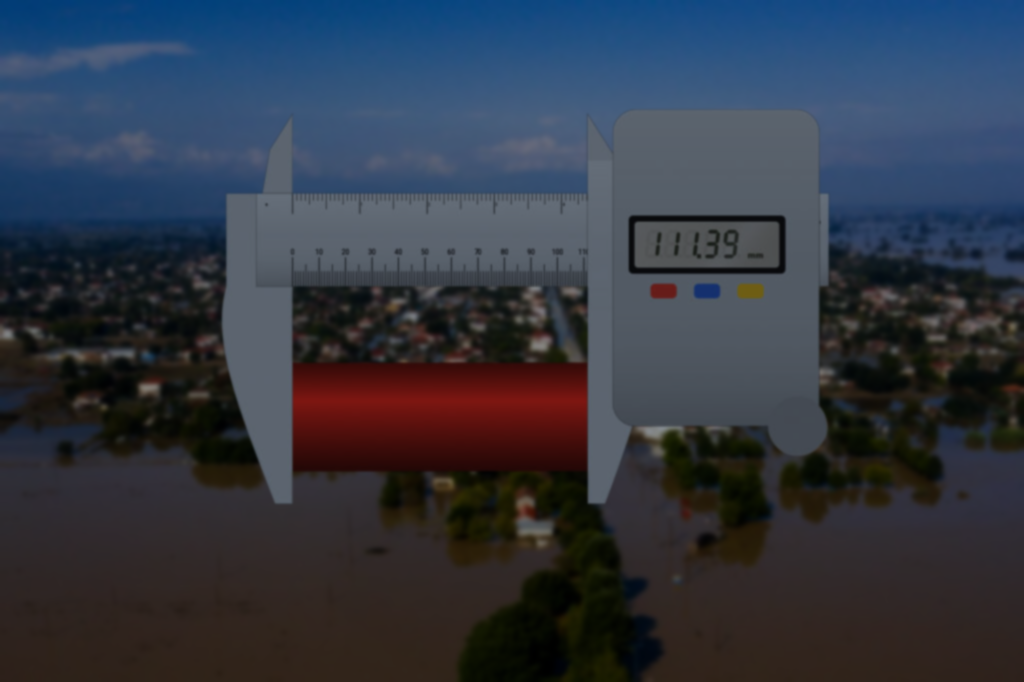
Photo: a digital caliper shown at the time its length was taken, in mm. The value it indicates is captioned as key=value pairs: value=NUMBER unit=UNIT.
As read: value=111.39 unit=mm
